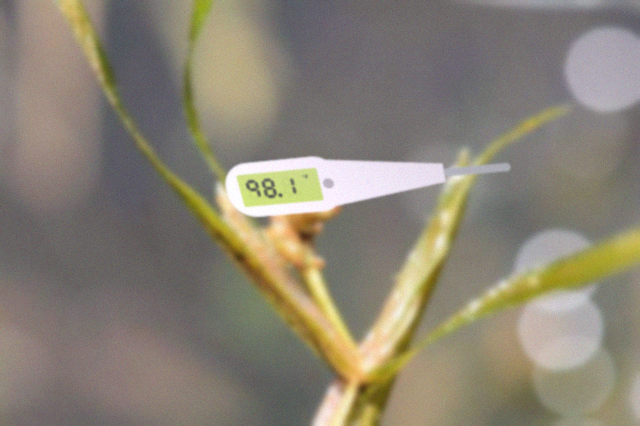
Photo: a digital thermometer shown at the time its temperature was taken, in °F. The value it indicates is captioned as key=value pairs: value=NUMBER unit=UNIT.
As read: value=98.1 unit=°F
